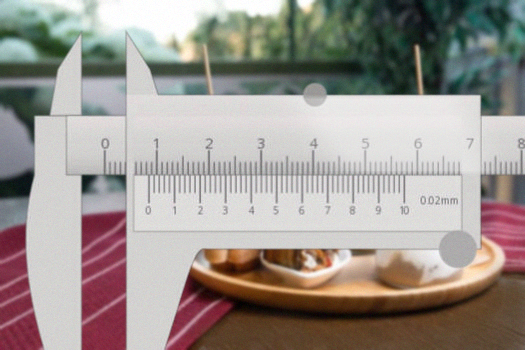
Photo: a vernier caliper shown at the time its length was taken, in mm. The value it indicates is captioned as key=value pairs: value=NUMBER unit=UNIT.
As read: value=8.5 unit=mm
